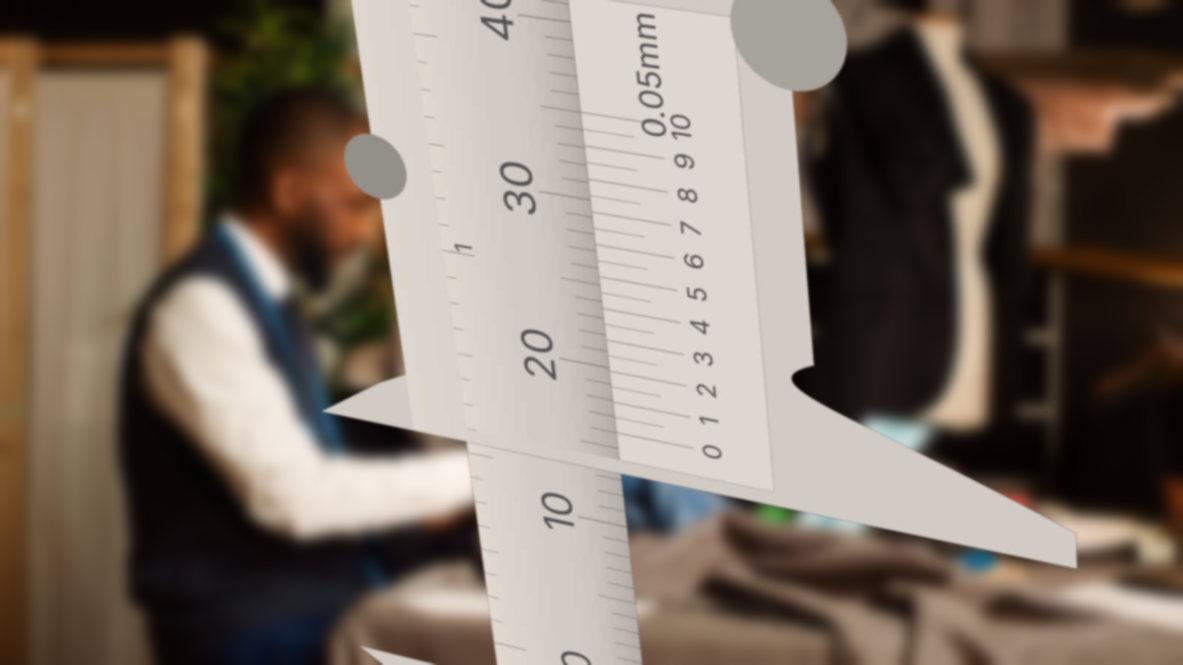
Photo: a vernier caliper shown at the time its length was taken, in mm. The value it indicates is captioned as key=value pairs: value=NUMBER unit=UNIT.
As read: value=16.0 unit=mm
